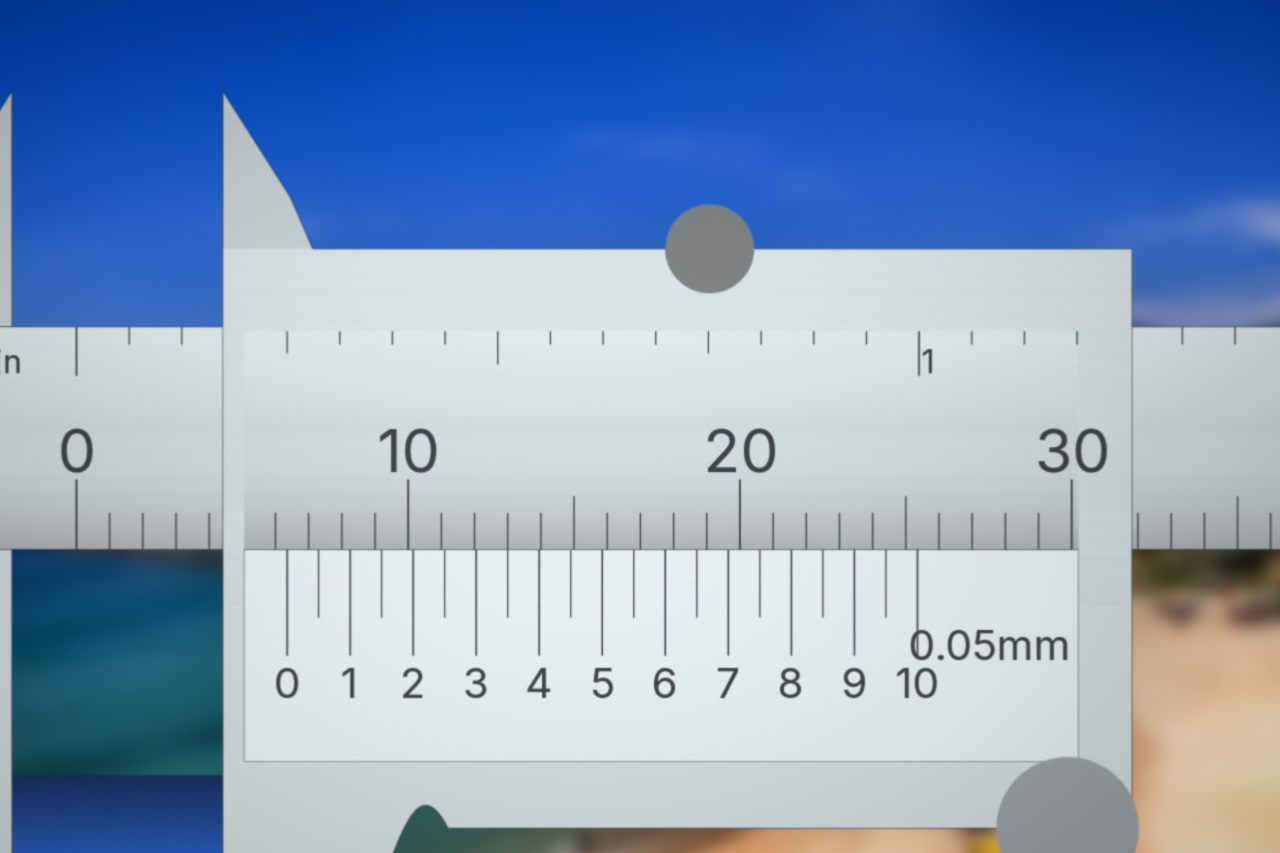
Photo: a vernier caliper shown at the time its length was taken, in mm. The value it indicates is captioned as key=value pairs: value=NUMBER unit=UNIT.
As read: value=6.35 unit=mm
